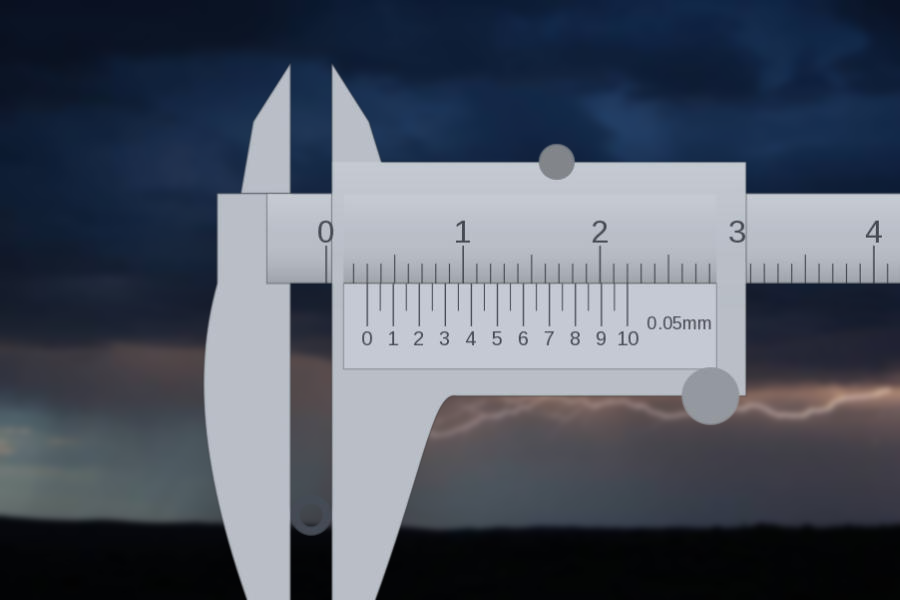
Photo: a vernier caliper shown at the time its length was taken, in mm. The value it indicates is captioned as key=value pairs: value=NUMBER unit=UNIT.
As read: value=3.0 unit=mm
